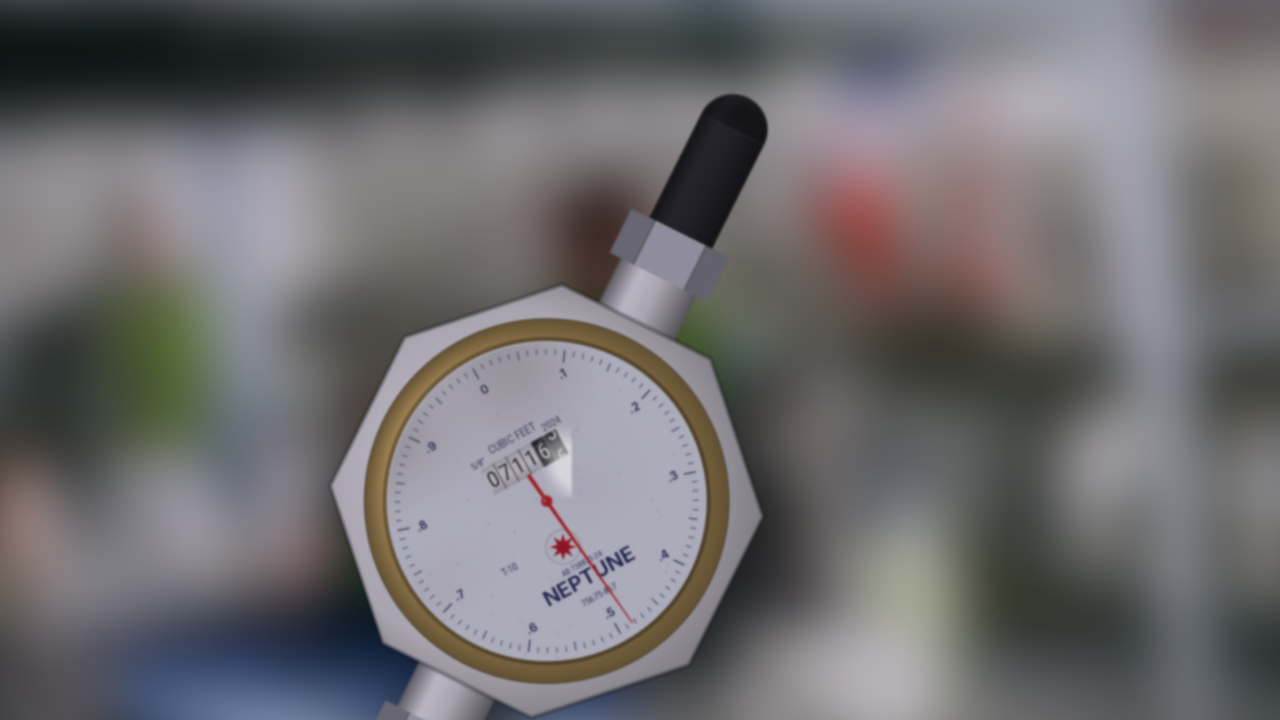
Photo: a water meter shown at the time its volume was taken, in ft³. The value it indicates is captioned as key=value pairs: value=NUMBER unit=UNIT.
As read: value=71165.48 unit=ft³
